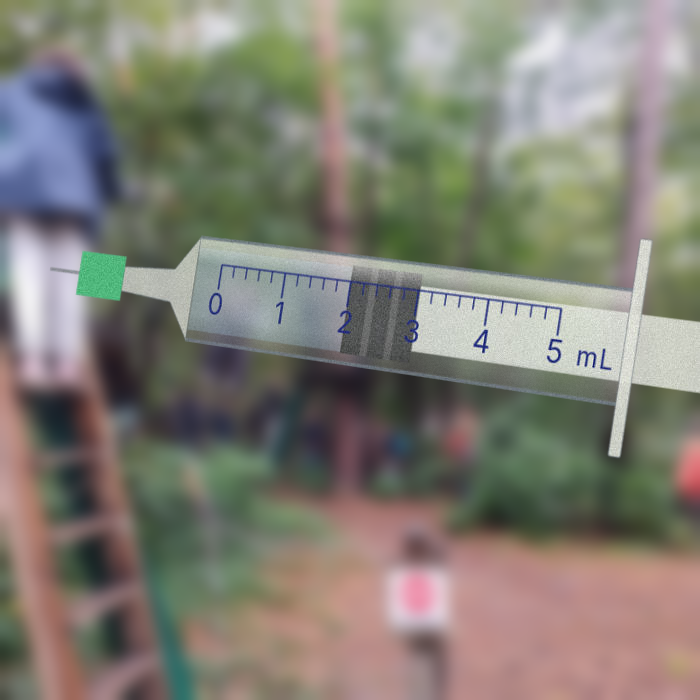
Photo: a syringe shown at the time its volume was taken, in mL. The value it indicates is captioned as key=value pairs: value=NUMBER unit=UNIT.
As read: value=2 unit=mL
